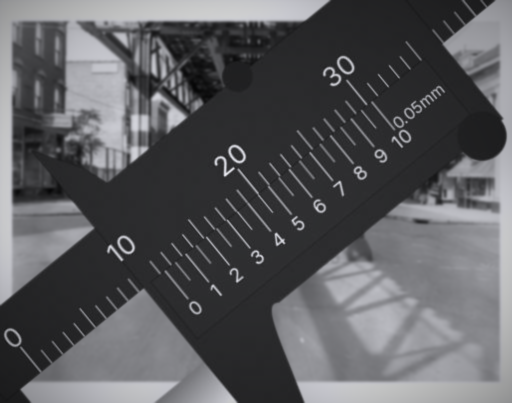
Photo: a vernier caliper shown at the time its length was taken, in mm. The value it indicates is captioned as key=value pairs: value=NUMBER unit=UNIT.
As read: value=11.4 unit=mm
